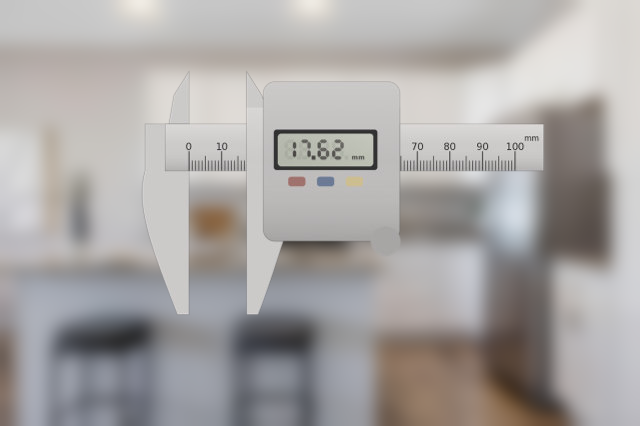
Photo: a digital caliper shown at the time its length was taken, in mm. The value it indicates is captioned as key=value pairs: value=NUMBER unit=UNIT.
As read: value=17.62 unit=mm
